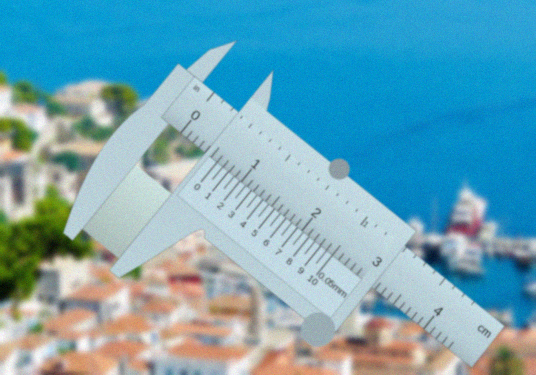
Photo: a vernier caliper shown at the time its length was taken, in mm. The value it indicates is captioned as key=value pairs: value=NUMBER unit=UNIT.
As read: value=6.0 unit=mm
